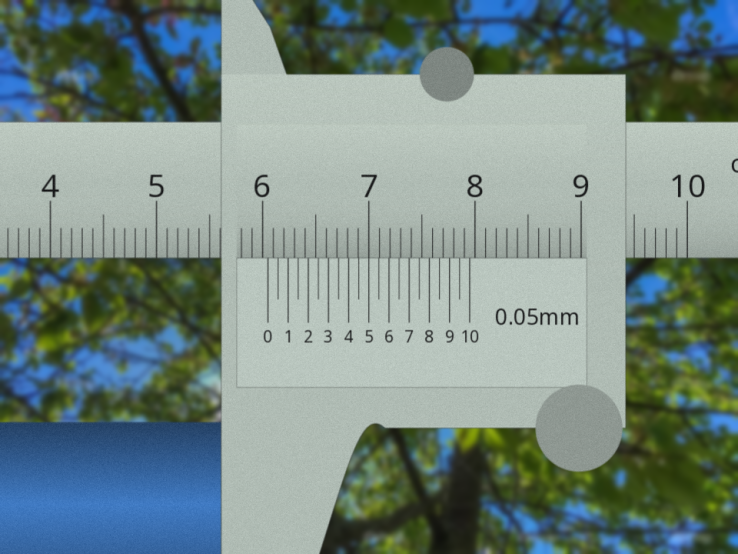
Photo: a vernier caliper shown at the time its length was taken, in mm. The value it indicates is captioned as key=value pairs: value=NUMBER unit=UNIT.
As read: value=60.5 unit=mm
